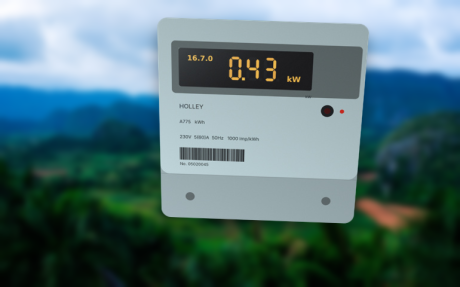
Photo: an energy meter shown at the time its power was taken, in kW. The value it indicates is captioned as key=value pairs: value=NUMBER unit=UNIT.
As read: value=0.43 unit=kW
